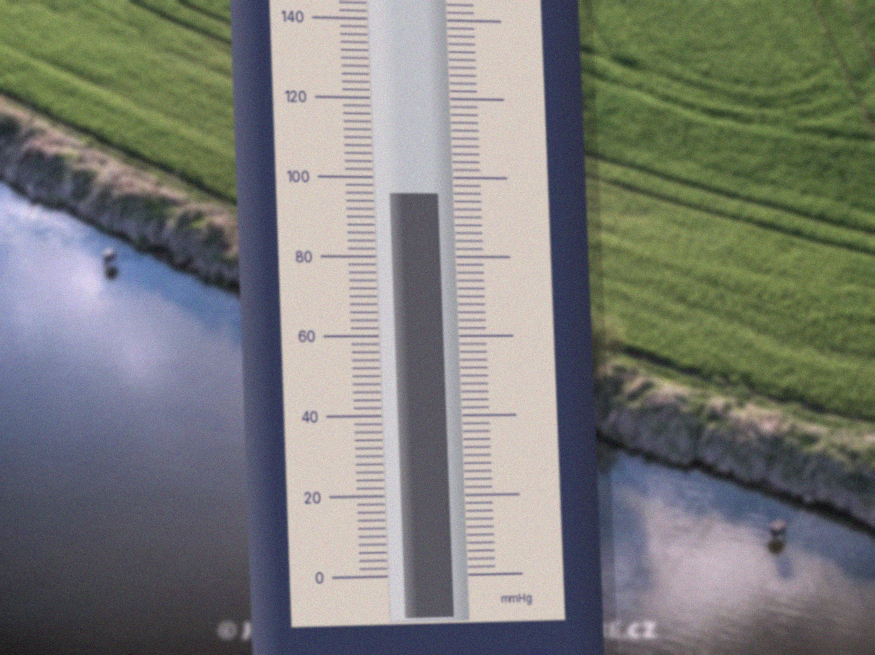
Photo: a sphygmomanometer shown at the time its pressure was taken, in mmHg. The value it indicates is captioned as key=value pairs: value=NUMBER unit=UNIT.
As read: value=96 unit=mmHg
